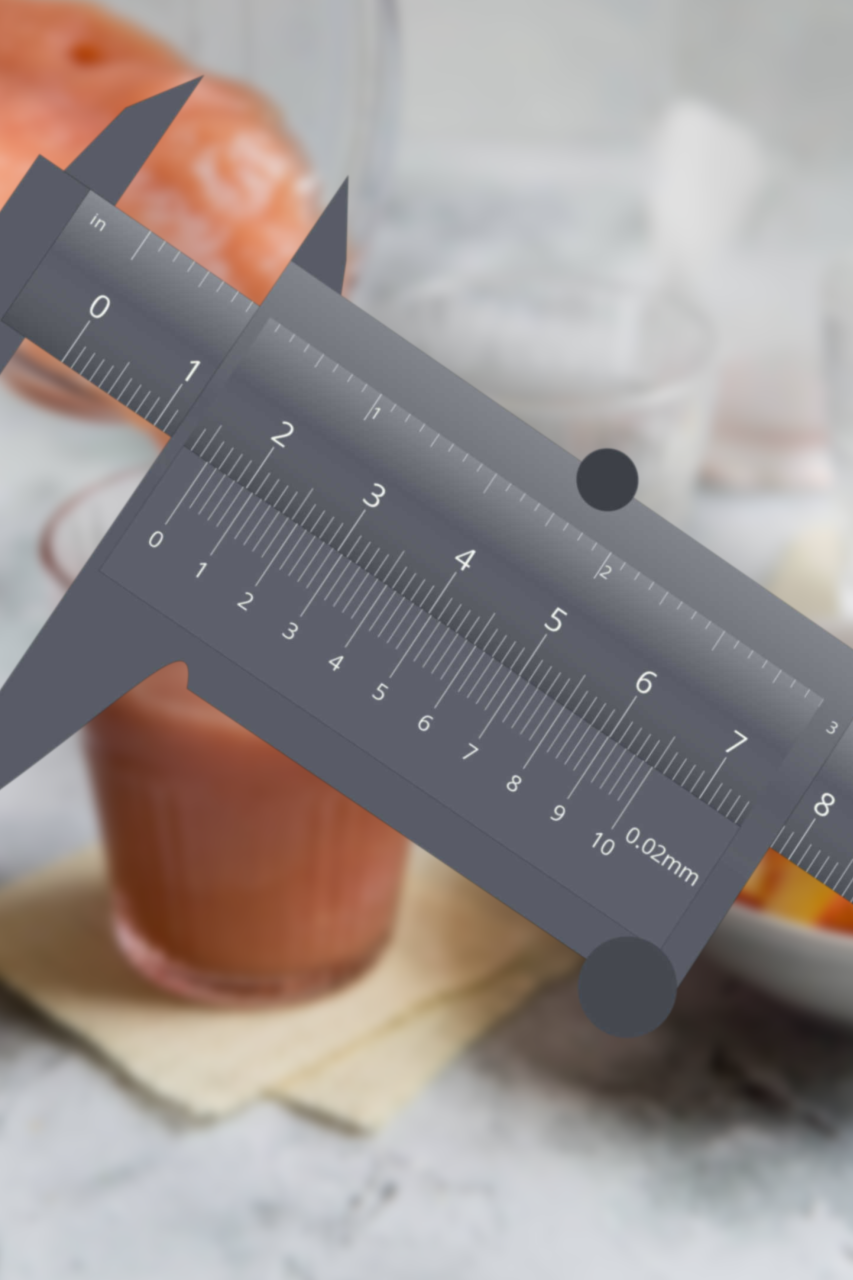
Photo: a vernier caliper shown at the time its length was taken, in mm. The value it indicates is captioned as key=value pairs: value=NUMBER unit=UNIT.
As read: value=15.8 unit=mm
